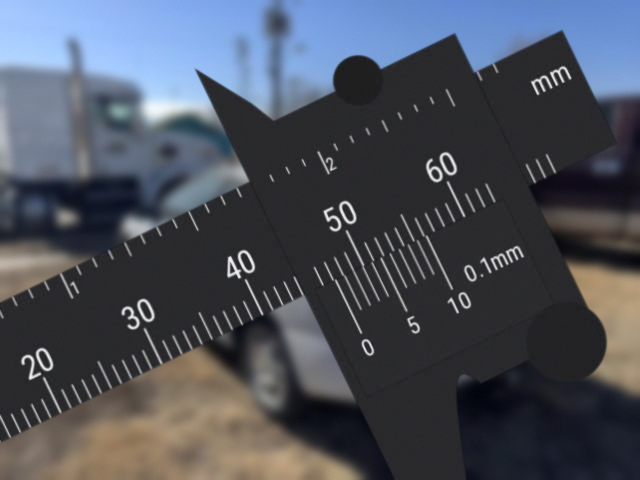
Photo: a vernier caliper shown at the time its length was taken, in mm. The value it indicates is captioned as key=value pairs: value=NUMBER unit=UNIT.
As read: value=47.2 unit=mm
